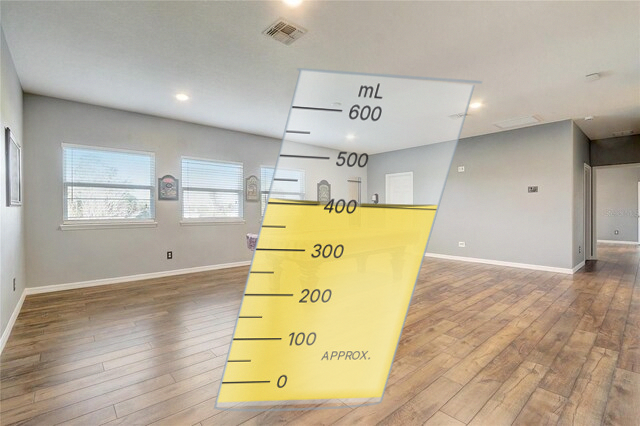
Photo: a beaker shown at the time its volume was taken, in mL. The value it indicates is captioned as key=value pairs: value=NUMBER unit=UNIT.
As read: value=400 unit=mL
